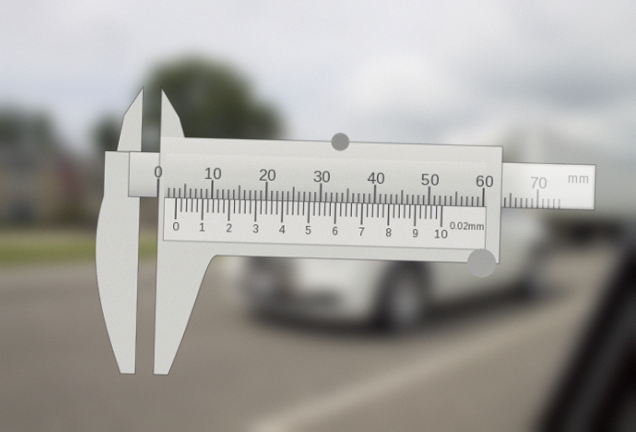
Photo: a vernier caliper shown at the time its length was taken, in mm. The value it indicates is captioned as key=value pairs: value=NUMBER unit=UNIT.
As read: value=3.4 unit=mm
